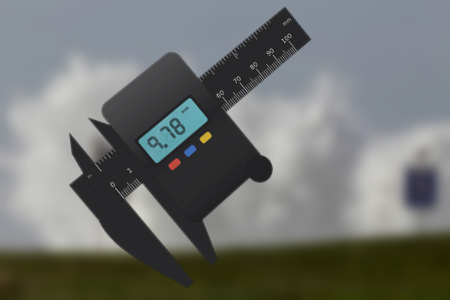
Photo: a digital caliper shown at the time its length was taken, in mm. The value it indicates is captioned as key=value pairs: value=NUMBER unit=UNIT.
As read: value=9.78 unit=mm
